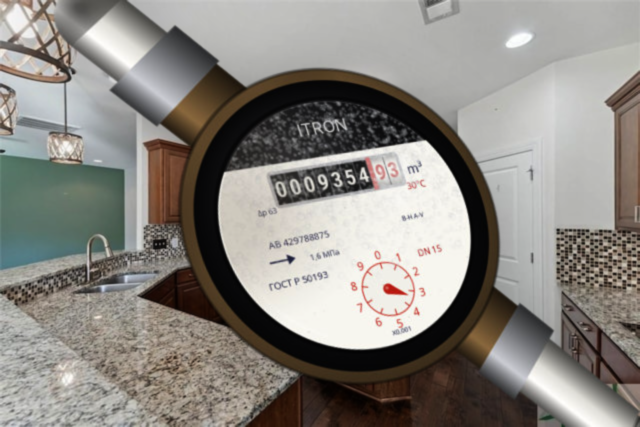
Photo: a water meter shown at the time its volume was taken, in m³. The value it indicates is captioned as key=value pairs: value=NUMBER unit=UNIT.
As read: value=9354.933 unit=m³
